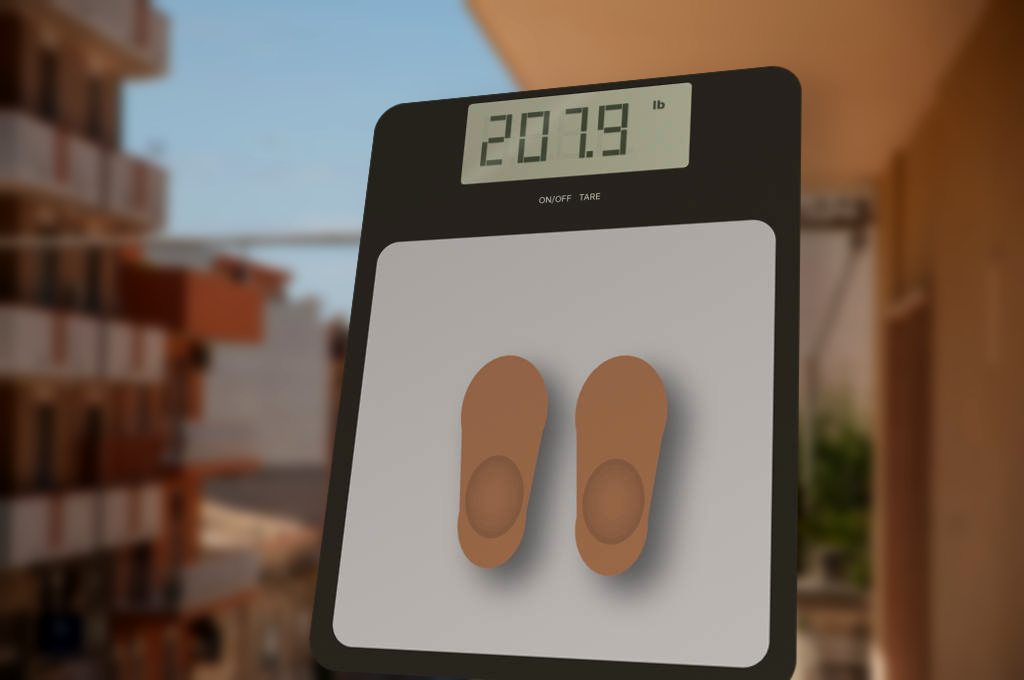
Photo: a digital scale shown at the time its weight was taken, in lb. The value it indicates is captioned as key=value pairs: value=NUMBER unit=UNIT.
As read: value=207.9 unit=lb
